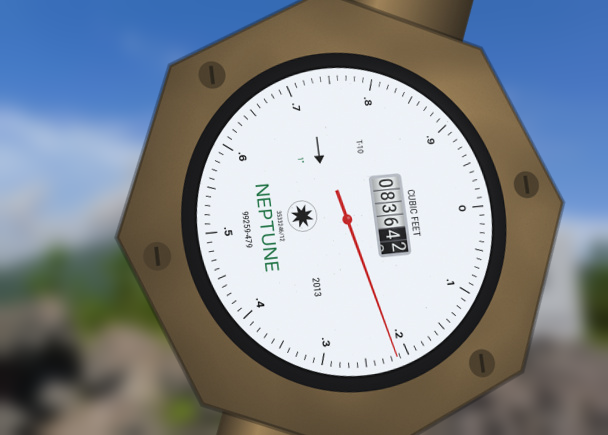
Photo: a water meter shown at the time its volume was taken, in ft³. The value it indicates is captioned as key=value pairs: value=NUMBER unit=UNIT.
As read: value=83642.21 unit=ft³
